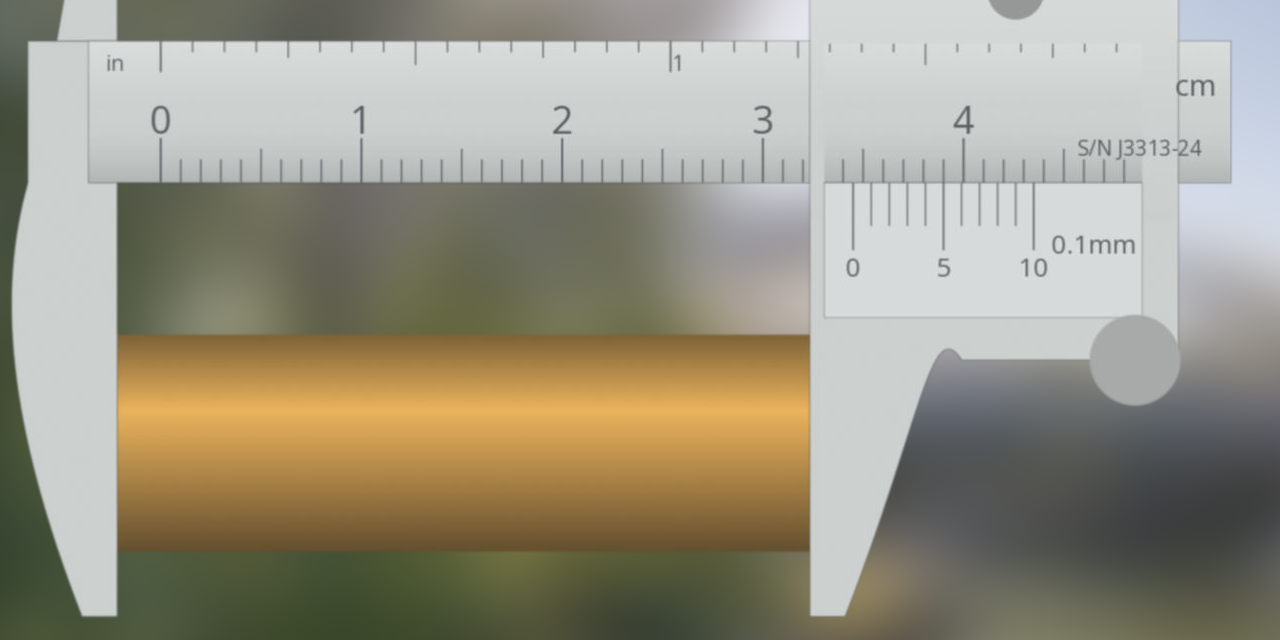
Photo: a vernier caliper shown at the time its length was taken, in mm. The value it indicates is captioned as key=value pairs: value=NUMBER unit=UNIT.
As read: value=34.5 unit=mm
